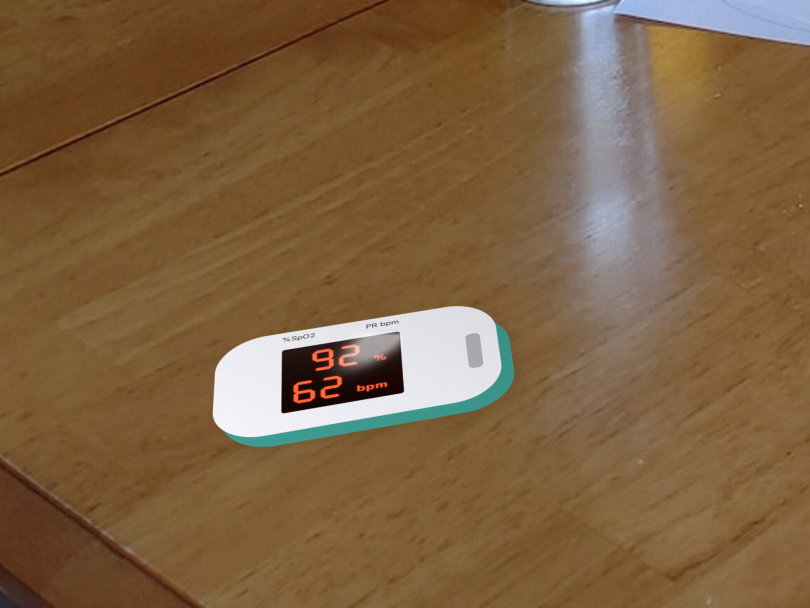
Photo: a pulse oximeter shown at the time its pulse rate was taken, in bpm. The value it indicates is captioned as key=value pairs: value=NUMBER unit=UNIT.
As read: value=62 unit=bpm
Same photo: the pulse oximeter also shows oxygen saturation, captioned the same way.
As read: value=92 unit=%
